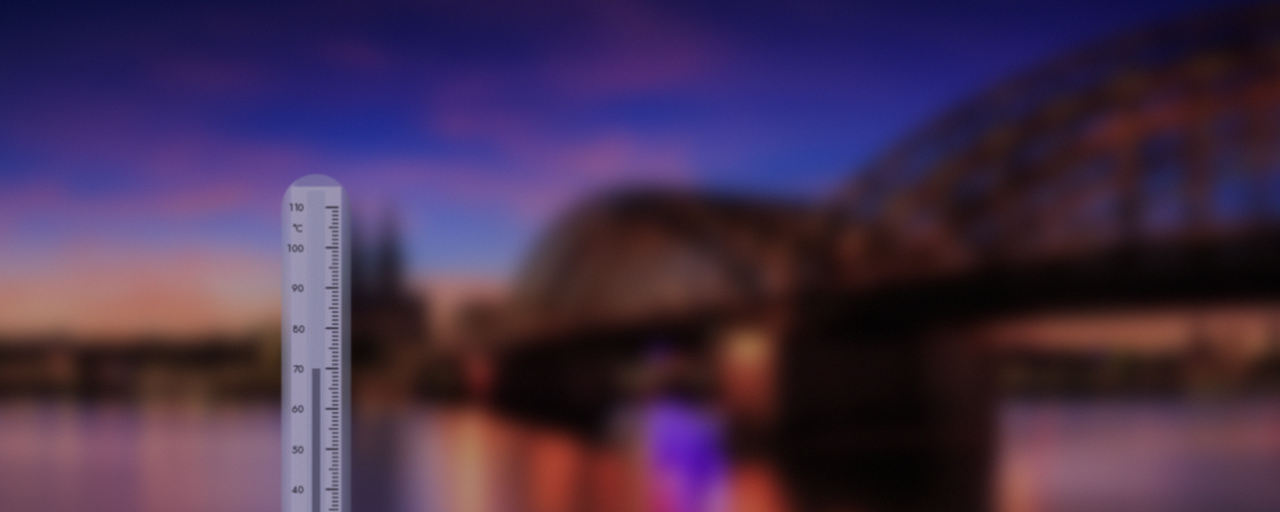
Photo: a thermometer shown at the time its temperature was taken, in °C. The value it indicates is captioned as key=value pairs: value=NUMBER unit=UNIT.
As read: value=70 unit=°C
